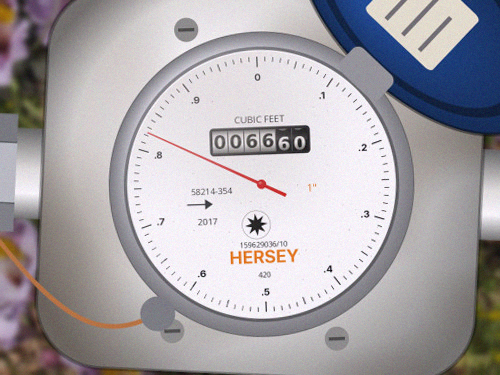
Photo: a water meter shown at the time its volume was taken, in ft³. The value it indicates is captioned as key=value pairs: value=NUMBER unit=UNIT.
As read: value=6659.82 unit=ft³
